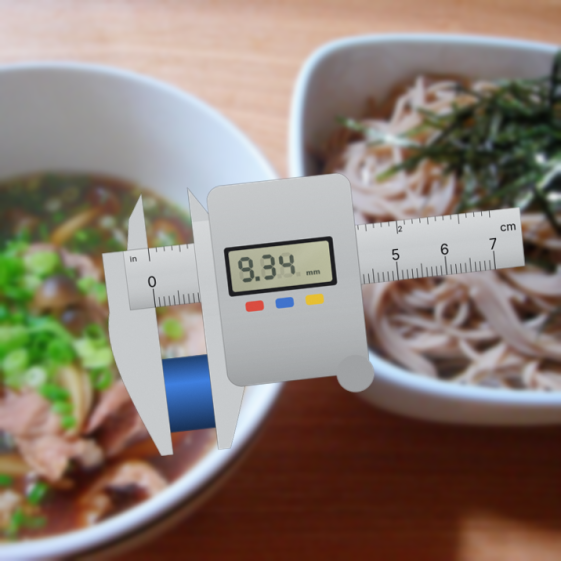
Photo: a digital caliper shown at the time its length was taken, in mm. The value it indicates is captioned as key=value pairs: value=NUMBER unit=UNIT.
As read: value=9.34 unit=mm
